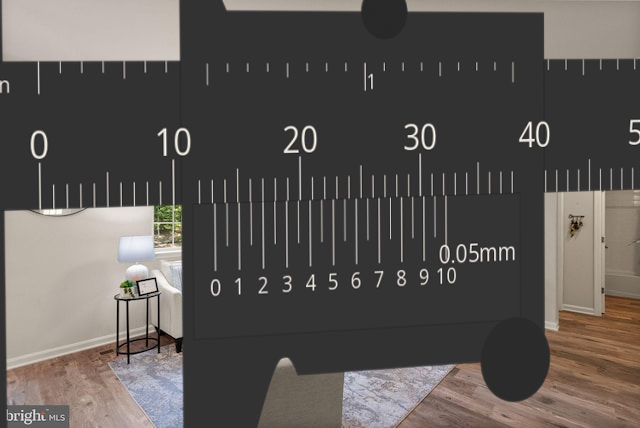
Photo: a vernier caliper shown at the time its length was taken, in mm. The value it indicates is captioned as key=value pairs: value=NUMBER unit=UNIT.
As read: value=13.2 unit=mm
